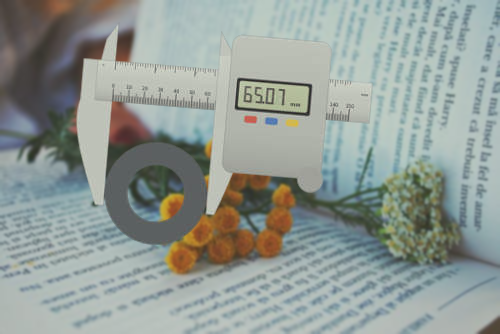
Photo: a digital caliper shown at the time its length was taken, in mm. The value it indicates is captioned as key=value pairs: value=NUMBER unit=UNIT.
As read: value=65.07 unit=mm
